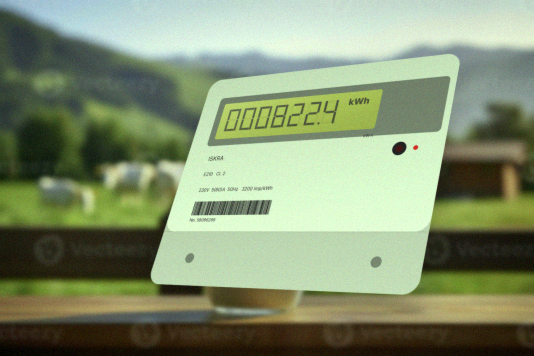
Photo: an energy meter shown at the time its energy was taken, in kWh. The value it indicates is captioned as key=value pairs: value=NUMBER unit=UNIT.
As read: value=822.4 unit=kWh
